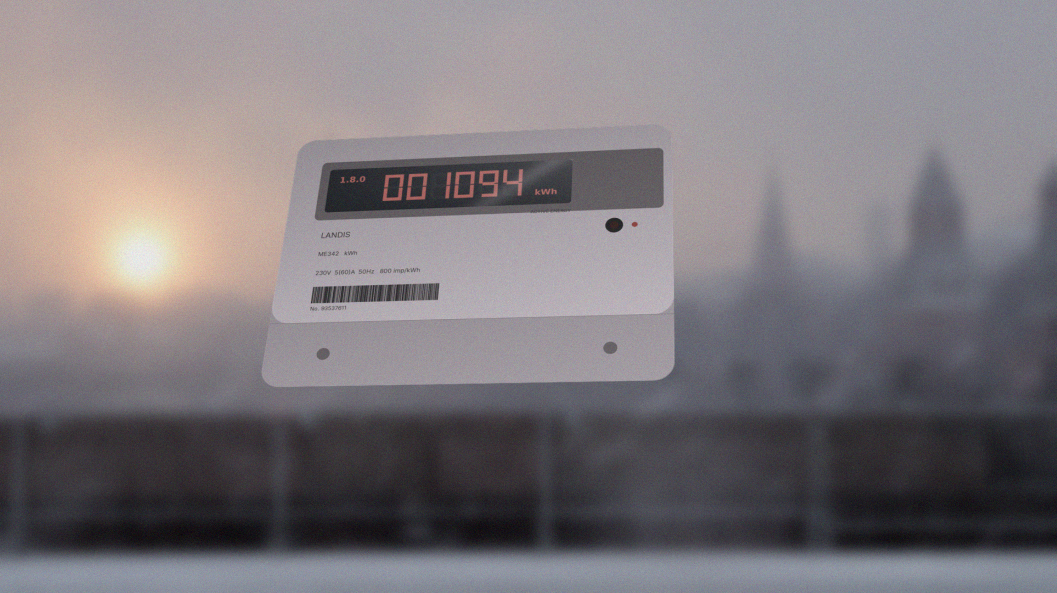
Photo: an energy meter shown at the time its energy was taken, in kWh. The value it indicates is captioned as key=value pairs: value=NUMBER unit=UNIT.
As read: value=1094 unit=kWh
